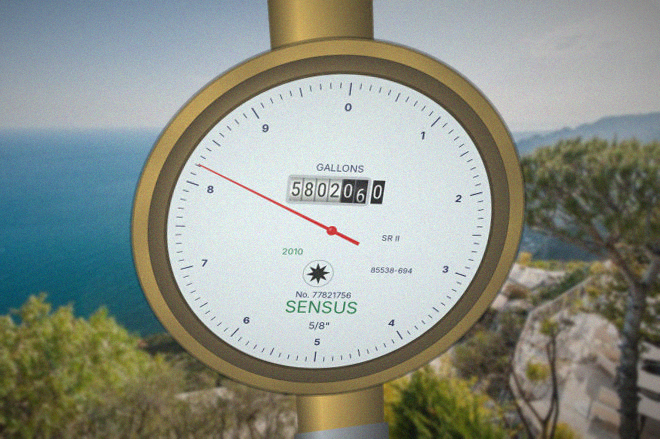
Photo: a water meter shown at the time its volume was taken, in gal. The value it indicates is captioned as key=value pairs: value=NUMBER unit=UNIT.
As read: value=5802058.2 unit=gal
